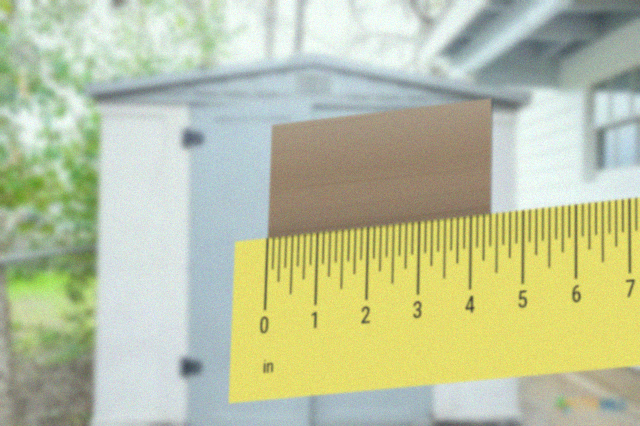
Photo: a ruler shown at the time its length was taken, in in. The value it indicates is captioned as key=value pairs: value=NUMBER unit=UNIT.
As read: value=4.375 unit=in
